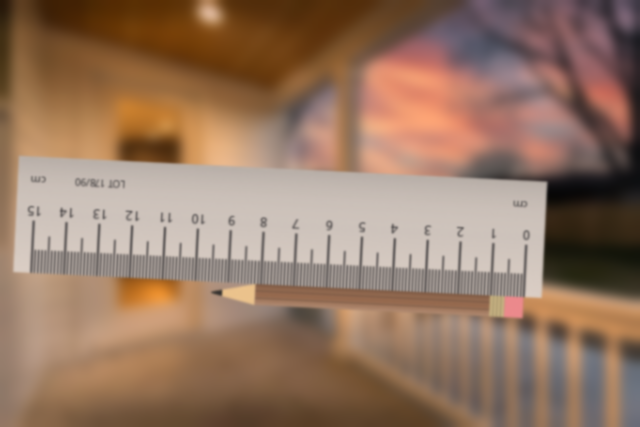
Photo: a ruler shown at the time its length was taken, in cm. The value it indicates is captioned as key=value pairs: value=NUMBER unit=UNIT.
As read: value=9.5 unit=cm
